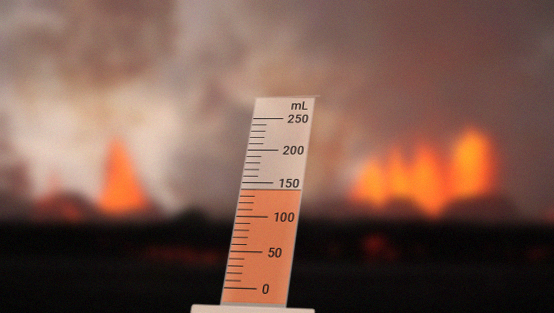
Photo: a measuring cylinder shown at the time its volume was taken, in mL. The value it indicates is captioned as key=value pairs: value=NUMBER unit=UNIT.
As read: value=140 unit=mL
